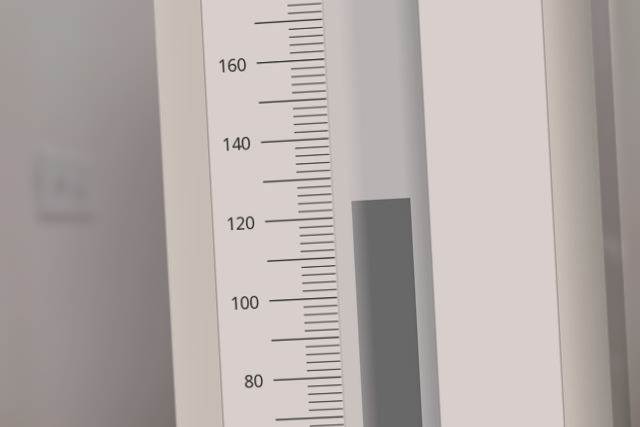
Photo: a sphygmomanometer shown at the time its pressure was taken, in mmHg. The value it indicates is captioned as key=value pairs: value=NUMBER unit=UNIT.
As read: value=124 unit=mmHg
